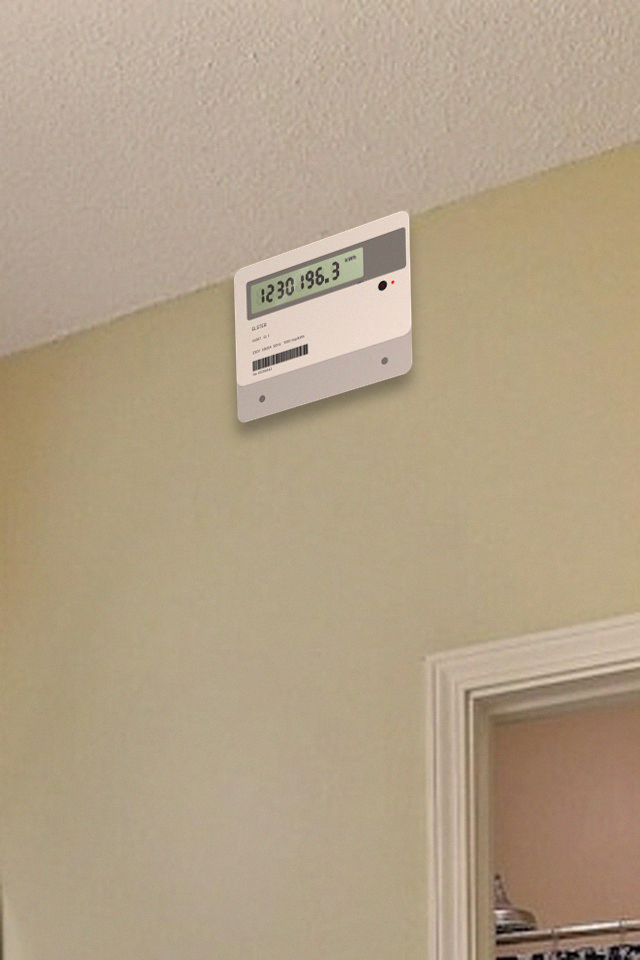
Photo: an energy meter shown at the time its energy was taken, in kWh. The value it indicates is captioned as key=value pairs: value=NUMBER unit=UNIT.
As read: value=1230196.3 unit=kWh
